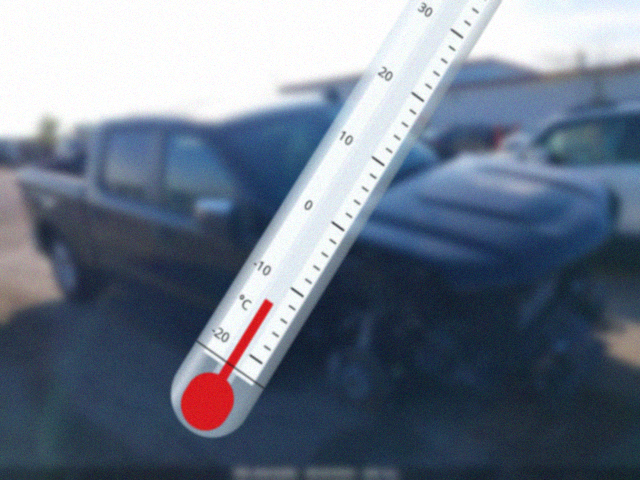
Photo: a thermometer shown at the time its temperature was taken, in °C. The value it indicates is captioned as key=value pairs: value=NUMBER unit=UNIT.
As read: value=-13 unit=°C
